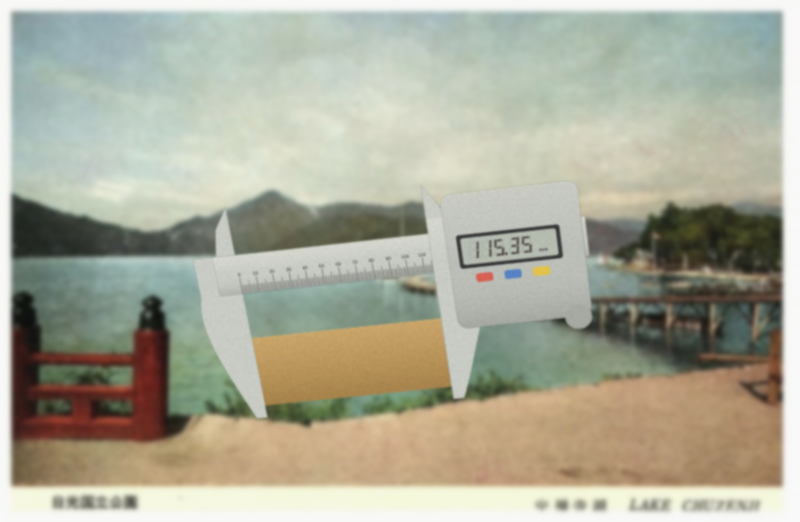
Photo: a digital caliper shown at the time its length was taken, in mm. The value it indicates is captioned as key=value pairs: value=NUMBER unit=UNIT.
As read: value=115.35 unit=mm
